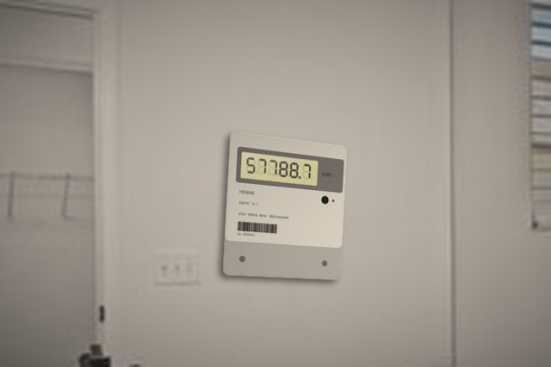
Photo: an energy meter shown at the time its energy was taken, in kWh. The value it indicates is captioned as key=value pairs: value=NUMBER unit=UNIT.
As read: value=57788.7 unit=kWh
